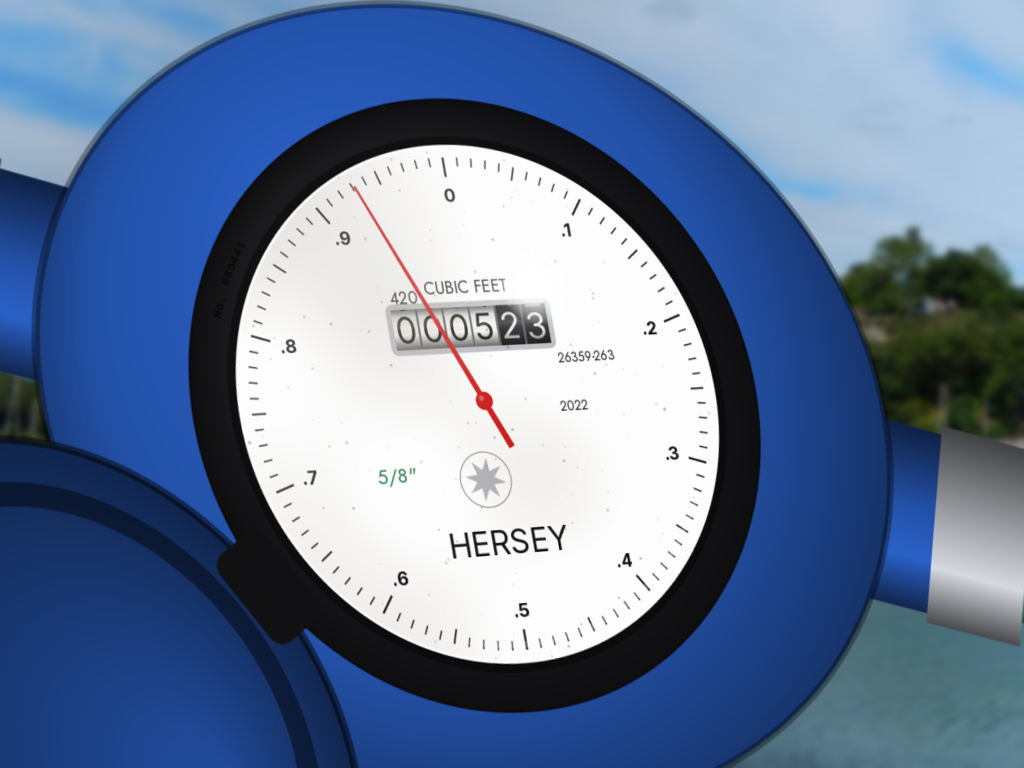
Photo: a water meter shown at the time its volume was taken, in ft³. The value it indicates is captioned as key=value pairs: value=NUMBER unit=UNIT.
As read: value=522.93 unit=ft³
